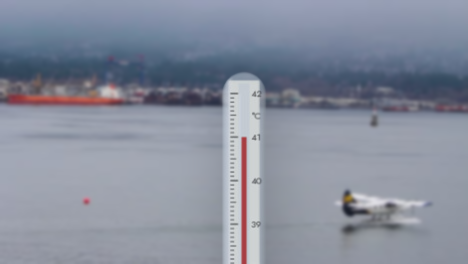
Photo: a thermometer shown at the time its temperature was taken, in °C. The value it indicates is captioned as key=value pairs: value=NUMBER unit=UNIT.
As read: value=41 unit=°C
